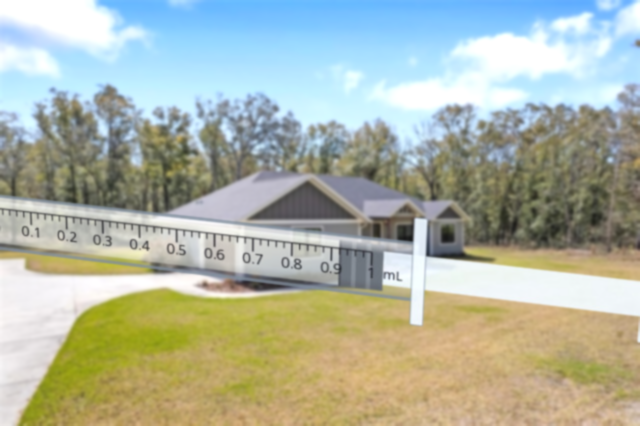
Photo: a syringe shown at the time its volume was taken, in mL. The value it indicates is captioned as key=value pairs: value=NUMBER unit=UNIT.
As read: value=0.92 unit=mL
